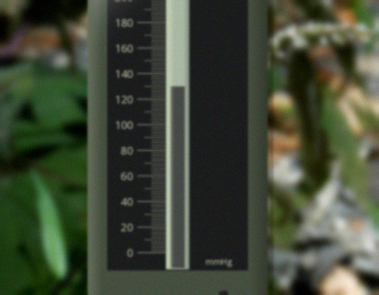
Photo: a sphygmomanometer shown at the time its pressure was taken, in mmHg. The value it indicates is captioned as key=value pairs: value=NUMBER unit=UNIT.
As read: value=130 unit=mmHg
